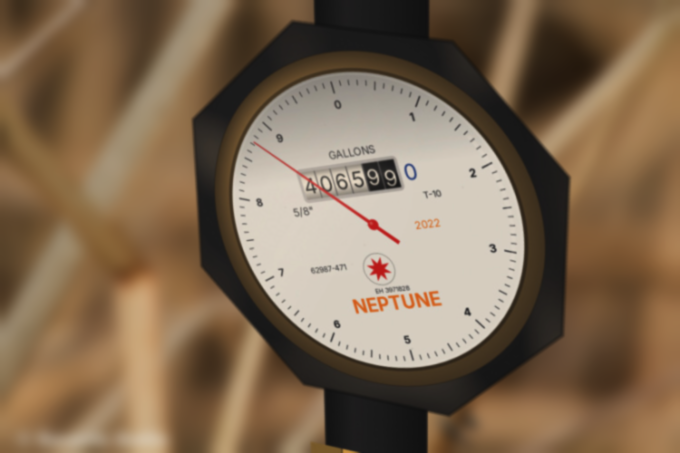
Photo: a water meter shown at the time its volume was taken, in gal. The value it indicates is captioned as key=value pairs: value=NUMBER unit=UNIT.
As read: value=4065988.7 unit=gal
